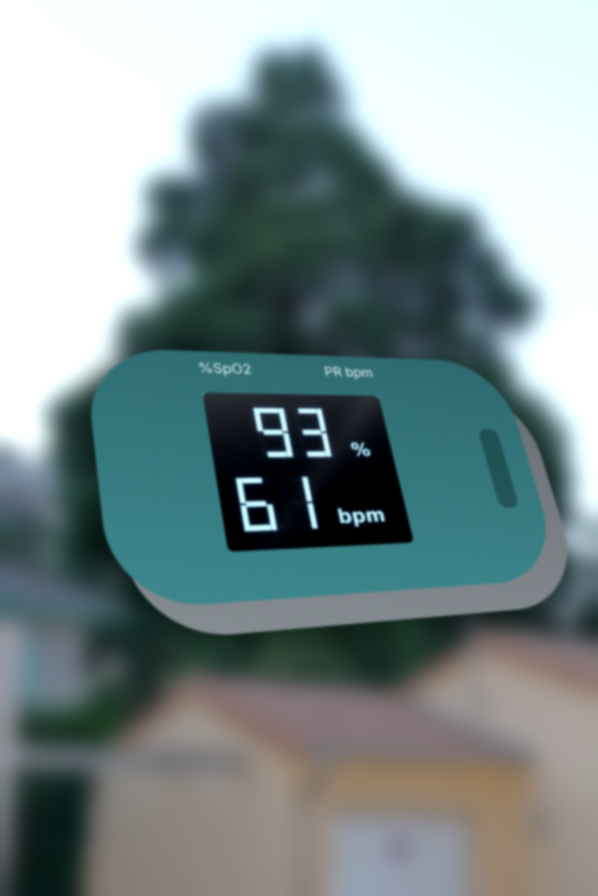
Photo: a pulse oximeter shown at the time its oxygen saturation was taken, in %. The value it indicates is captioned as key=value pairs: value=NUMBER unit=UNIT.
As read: value=93 unit=%
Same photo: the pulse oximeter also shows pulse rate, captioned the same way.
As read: value=61 unit=bpm
